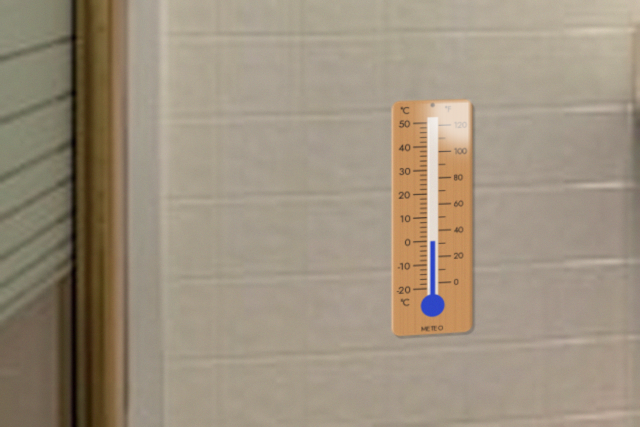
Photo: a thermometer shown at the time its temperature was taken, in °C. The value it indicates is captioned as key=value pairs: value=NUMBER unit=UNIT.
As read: value=0 unit=°C
